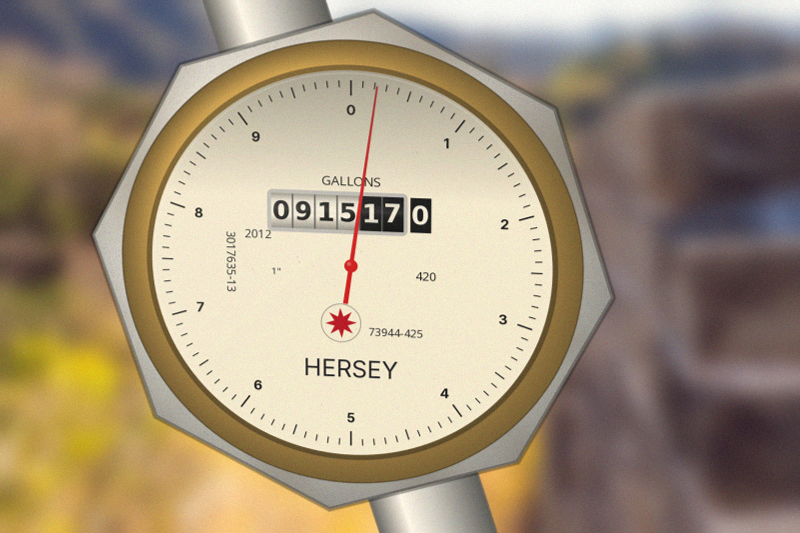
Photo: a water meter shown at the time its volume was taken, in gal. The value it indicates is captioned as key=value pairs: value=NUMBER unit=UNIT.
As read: value=915170.2 unit=gal
